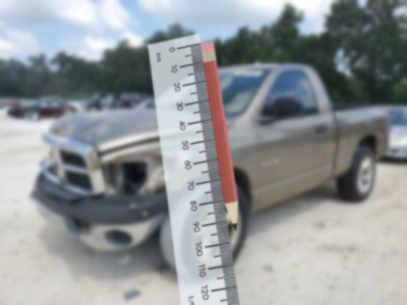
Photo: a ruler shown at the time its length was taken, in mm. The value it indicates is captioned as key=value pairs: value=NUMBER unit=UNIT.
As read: value=95 unit=mm
